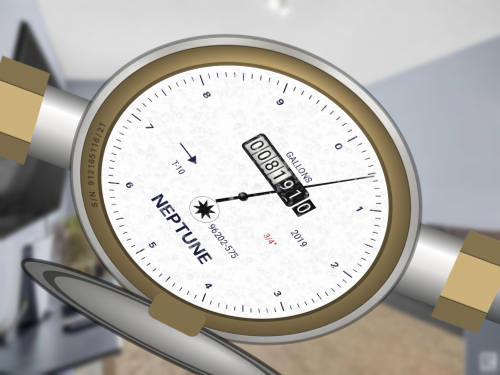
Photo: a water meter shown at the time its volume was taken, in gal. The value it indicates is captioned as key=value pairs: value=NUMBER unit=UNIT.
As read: value=81910.5 unit=gal
